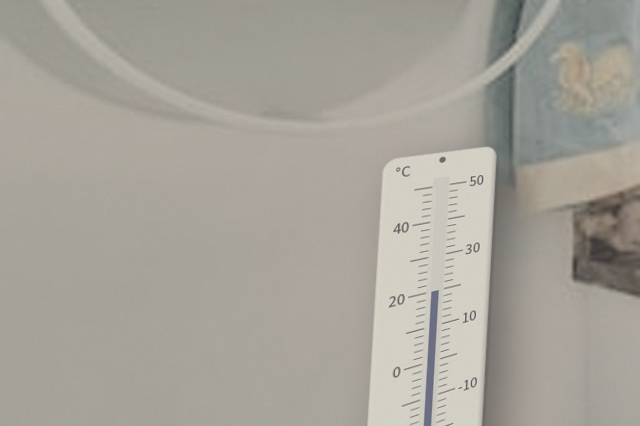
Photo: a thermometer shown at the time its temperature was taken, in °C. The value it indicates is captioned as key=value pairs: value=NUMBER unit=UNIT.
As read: value=20 unit=°C
